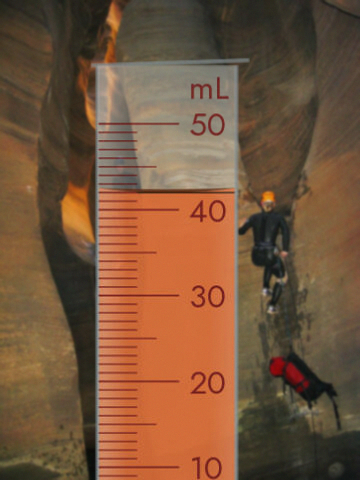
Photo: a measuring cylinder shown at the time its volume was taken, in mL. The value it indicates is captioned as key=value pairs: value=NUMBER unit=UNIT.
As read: value=42 unit=mL
